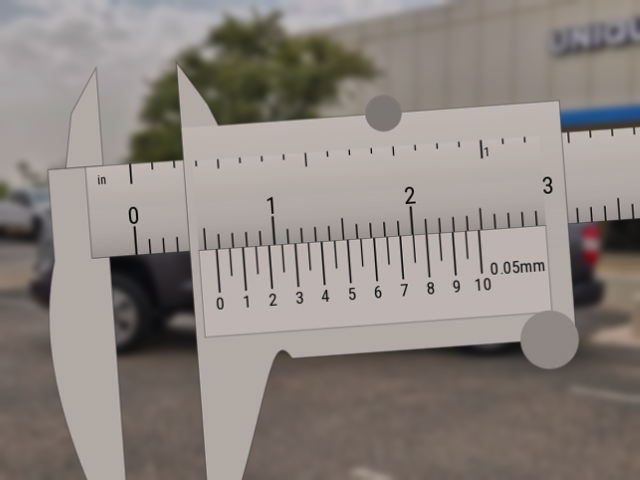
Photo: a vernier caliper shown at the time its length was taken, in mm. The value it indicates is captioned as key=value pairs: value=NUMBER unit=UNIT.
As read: value=5.8 unit=mm
